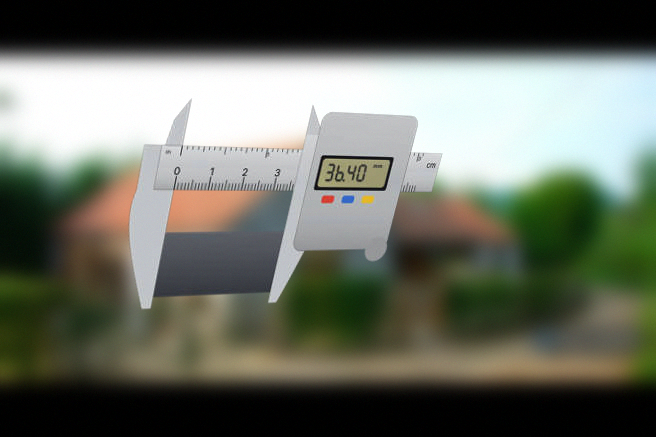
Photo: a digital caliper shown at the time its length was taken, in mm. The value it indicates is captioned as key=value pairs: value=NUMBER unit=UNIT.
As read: value=36.40 unit=mm
